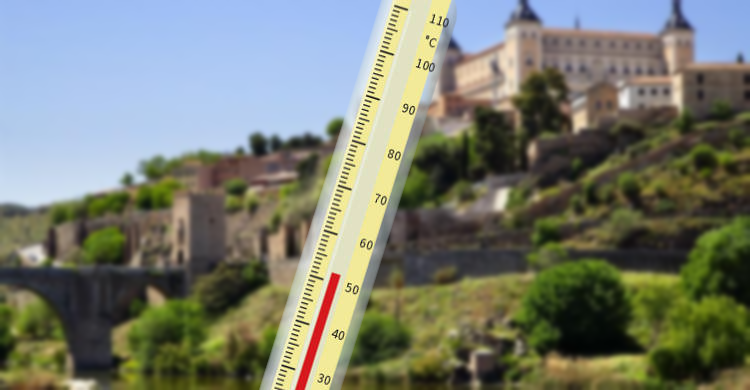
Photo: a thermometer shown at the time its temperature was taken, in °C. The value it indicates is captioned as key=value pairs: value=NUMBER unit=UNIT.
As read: value=52 unit=°C
